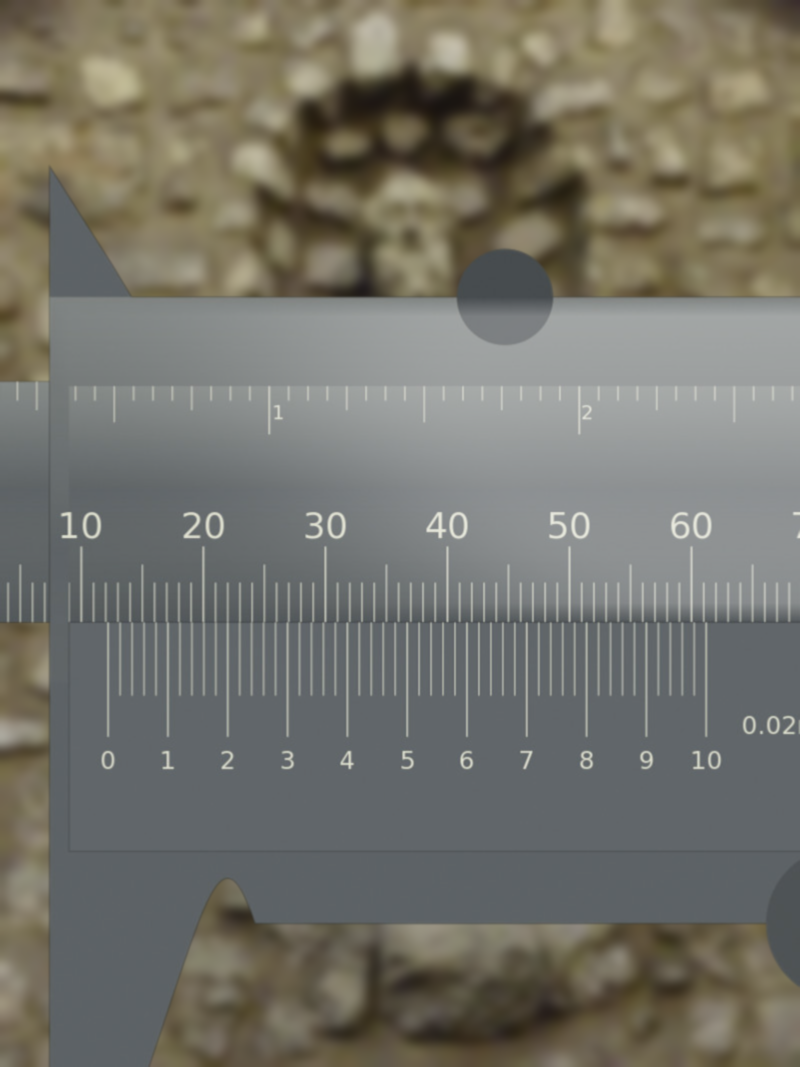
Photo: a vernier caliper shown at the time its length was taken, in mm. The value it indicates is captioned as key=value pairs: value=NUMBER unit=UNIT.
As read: value=12.2 unit=mm
